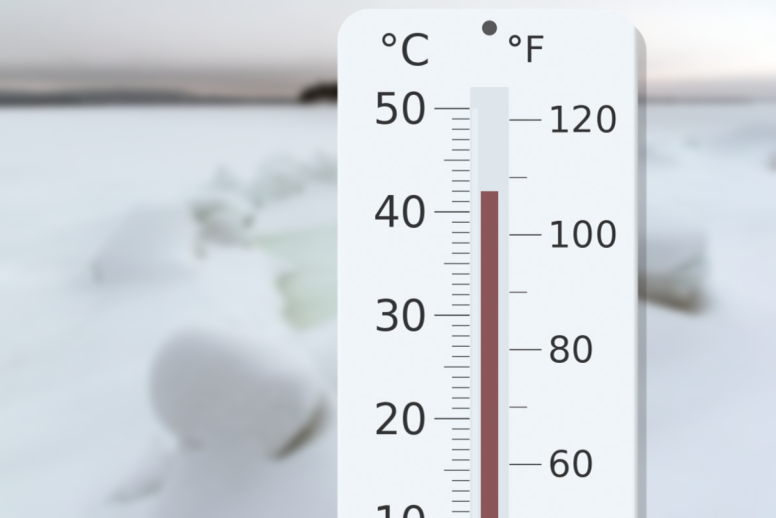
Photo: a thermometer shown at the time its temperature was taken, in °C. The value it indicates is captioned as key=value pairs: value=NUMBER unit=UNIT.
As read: value=42 unit=°C
